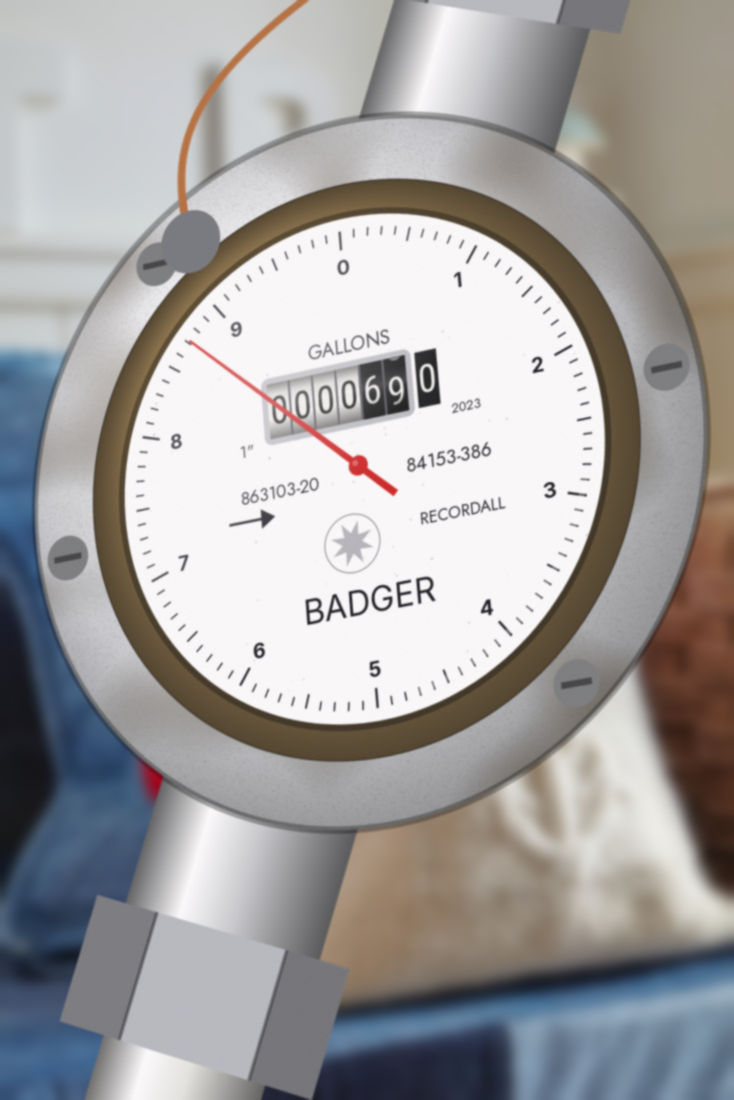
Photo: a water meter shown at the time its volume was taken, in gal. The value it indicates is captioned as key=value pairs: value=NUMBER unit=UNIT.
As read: value=688.7 unit=gal
